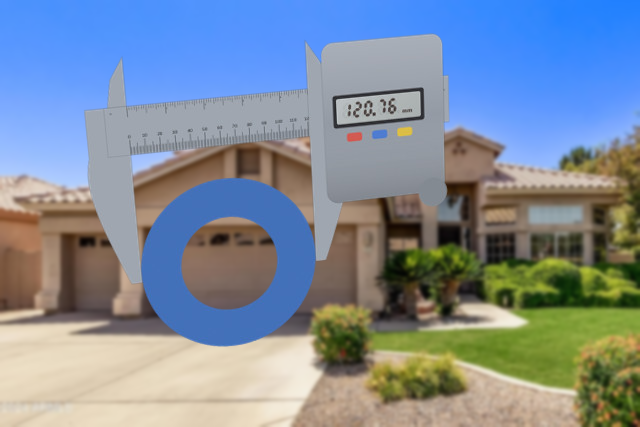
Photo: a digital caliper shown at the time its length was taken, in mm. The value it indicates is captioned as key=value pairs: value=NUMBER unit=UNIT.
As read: value=120.76 unit=mm
